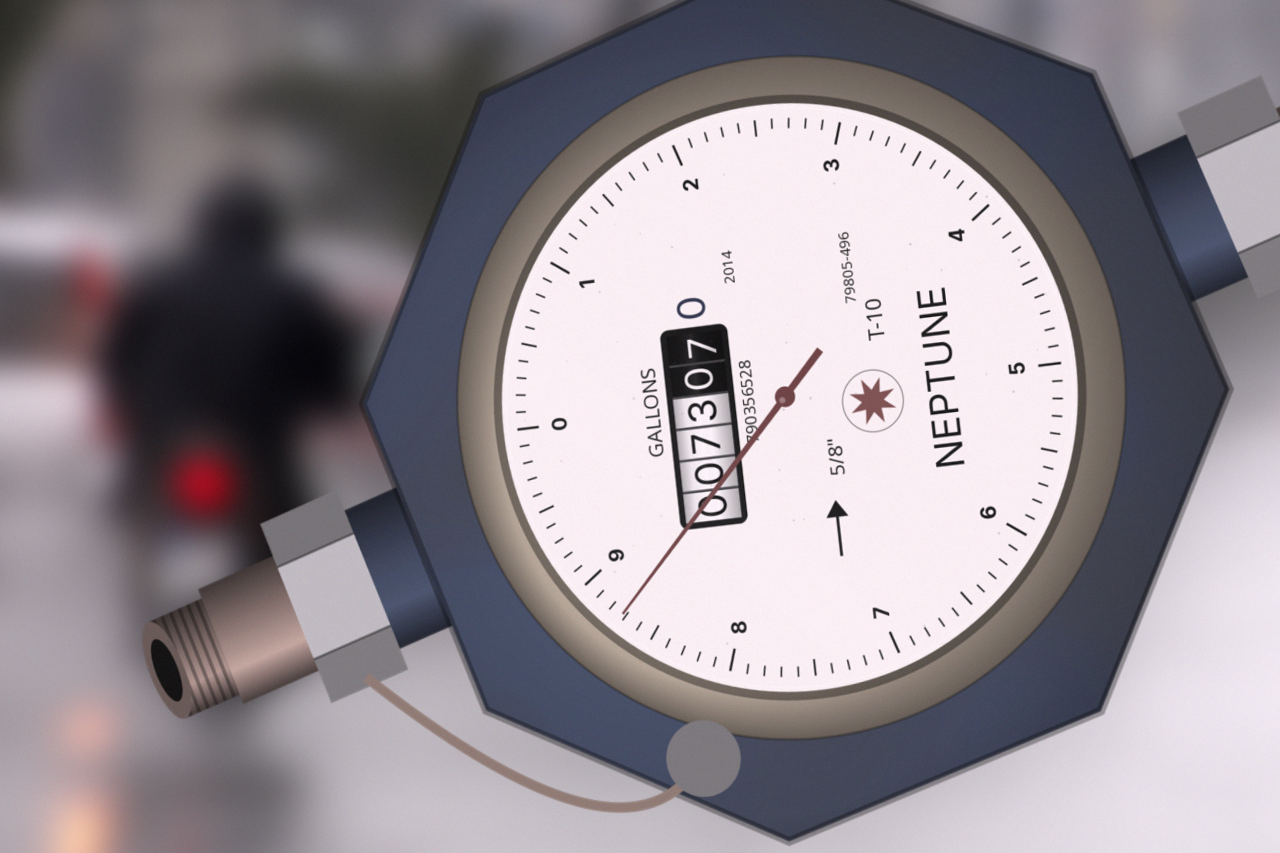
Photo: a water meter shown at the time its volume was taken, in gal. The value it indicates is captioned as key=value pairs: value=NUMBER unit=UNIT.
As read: value=73068.7 unit=gal
